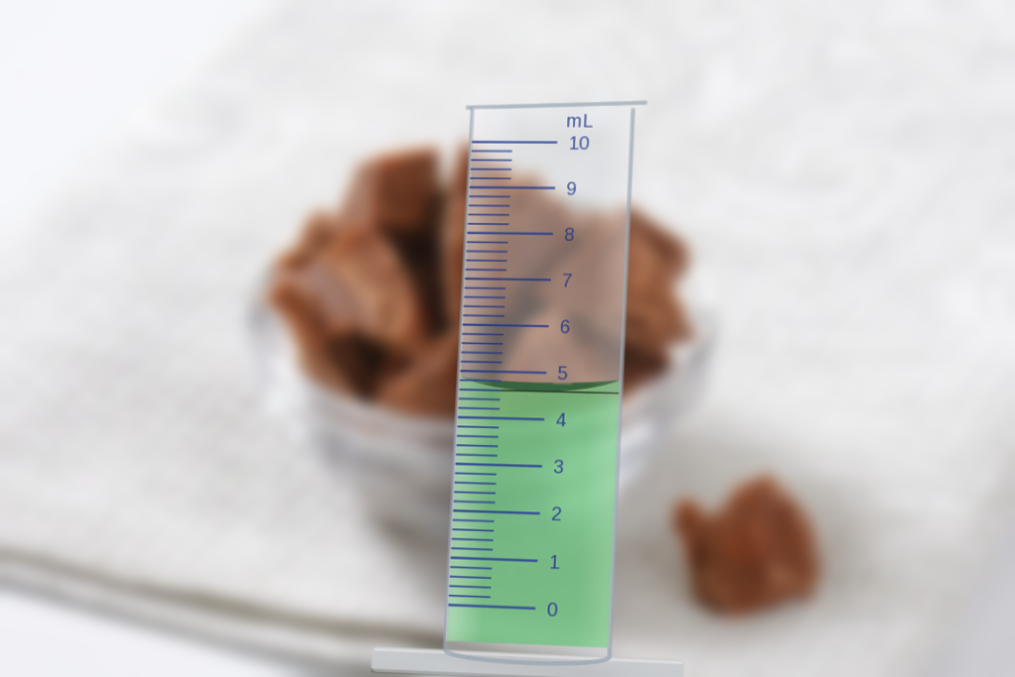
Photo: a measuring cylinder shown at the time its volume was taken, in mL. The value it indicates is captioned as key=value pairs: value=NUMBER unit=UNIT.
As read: value=4.6 unit=mL
